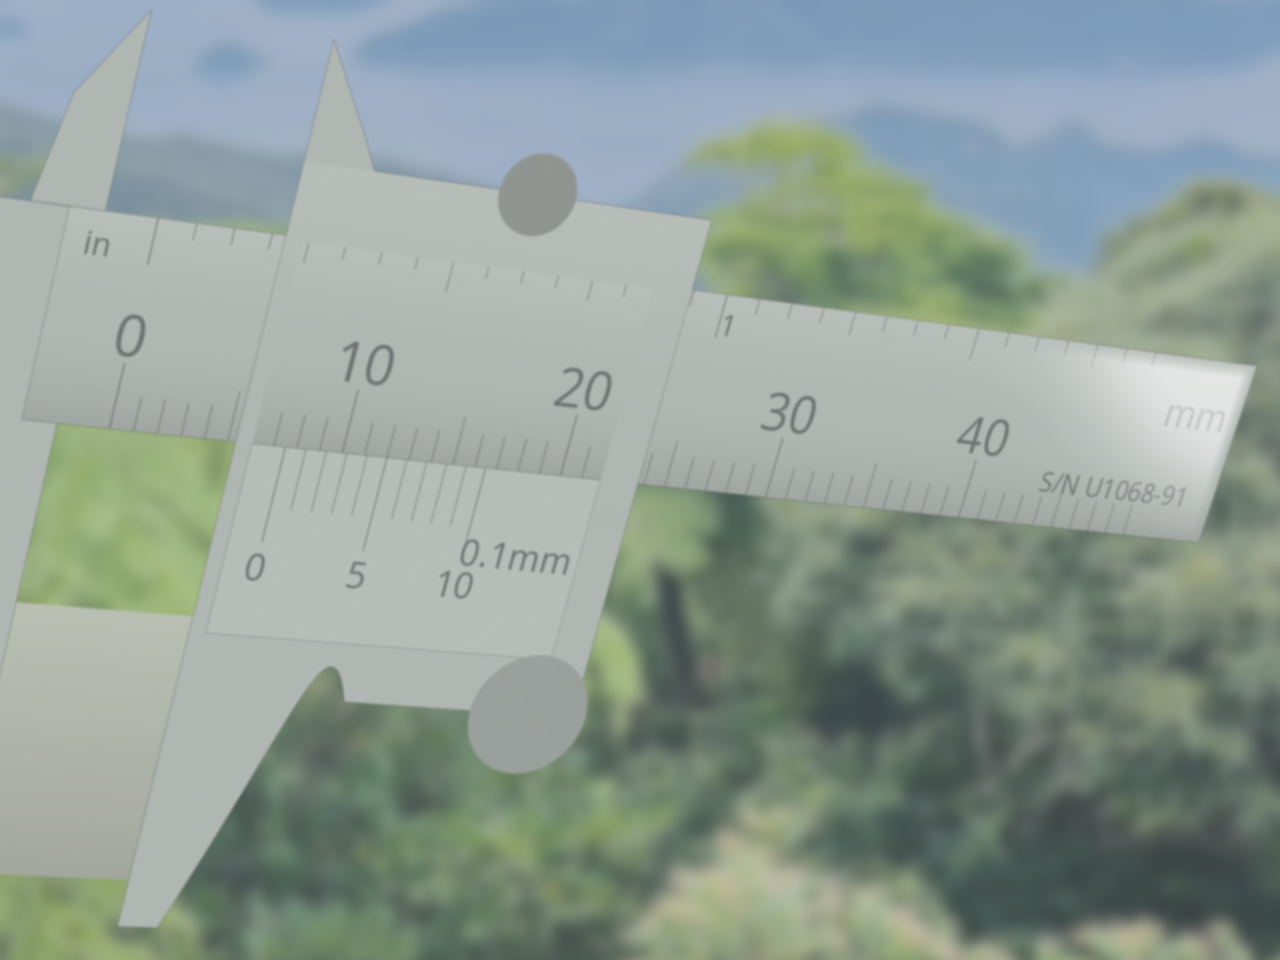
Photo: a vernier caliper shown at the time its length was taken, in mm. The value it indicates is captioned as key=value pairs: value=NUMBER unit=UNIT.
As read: value=7.5 unit=mm
